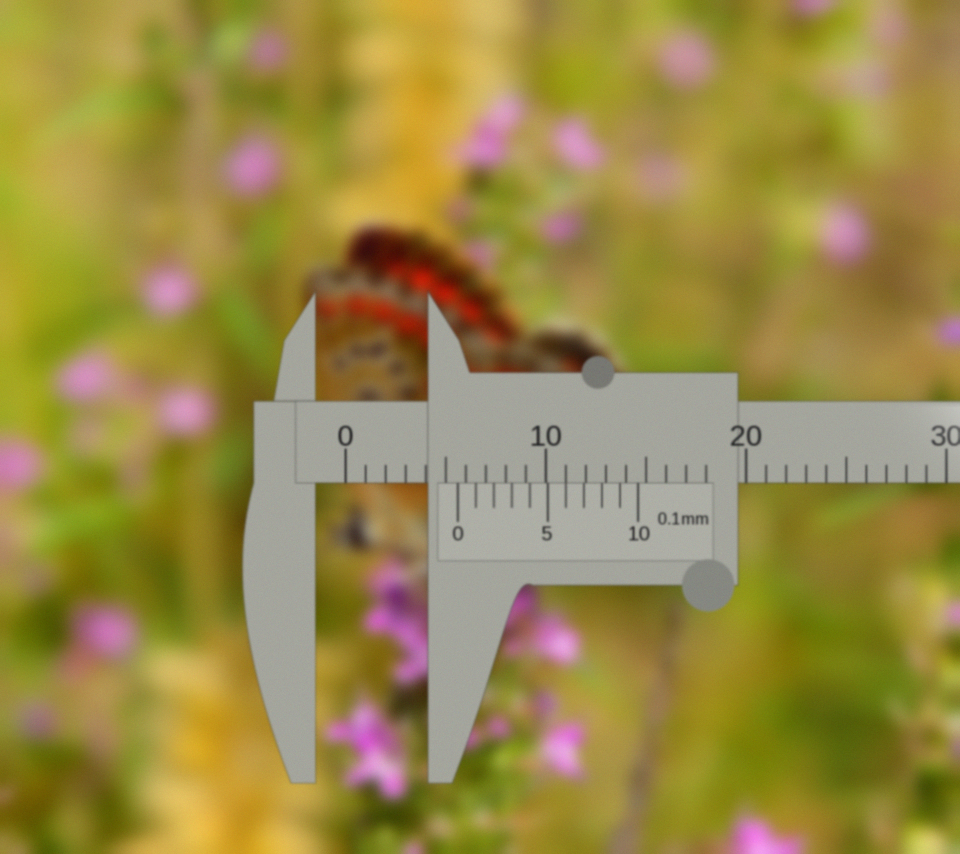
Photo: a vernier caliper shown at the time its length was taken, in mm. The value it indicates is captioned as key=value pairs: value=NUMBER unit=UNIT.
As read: value=5.6 unit=mm
